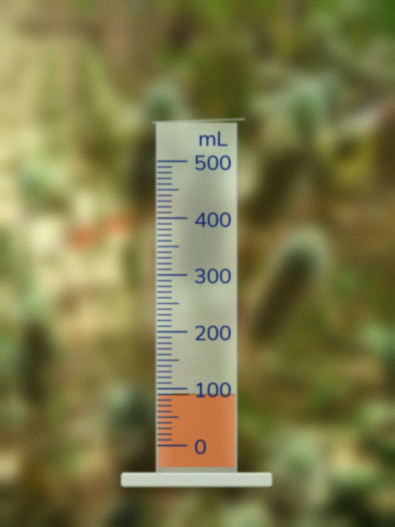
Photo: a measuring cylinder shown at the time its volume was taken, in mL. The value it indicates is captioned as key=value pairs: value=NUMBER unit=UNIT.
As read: value=90 unit=mL
